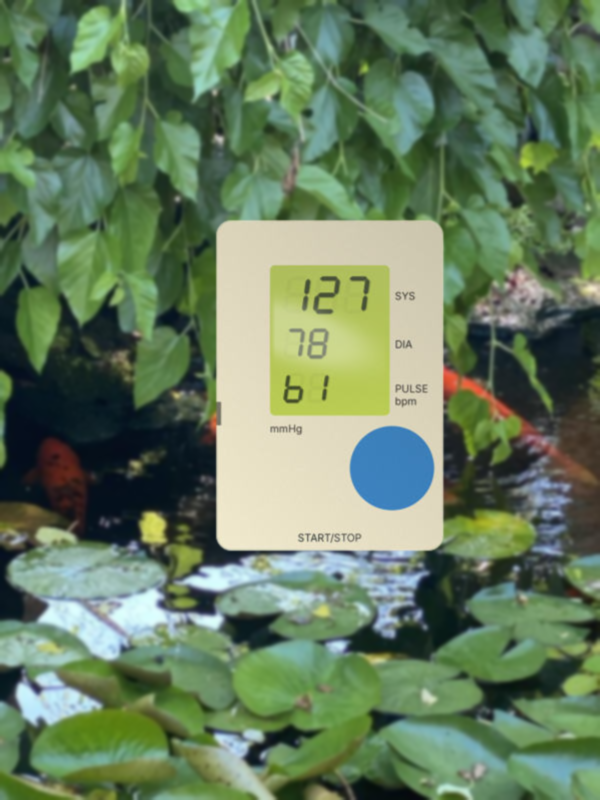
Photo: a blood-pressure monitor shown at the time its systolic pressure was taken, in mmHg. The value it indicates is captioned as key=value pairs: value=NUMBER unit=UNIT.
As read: value=127 unit=mmHg
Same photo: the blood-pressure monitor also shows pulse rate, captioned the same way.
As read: value=61 unit=bpm
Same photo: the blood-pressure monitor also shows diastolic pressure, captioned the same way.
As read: value=78 unit=mmHg
